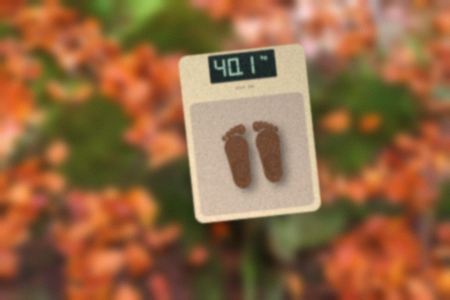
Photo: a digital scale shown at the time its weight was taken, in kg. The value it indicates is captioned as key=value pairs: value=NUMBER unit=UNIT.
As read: value=40.1 unit=kg
